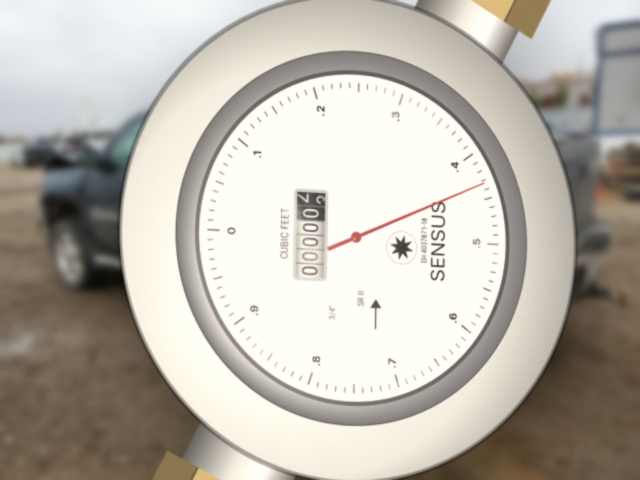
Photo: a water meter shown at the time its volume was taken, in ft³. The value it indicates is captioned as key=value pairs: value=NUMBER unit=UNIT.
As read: value=2.43 unit=ft³
